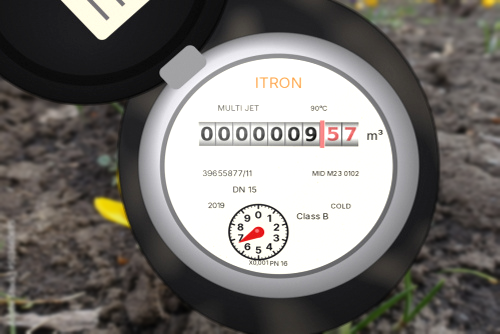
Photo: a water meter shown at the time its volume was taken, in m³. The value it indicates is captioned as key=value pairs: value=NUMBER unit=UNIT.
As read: value=9.576 unit=m³
